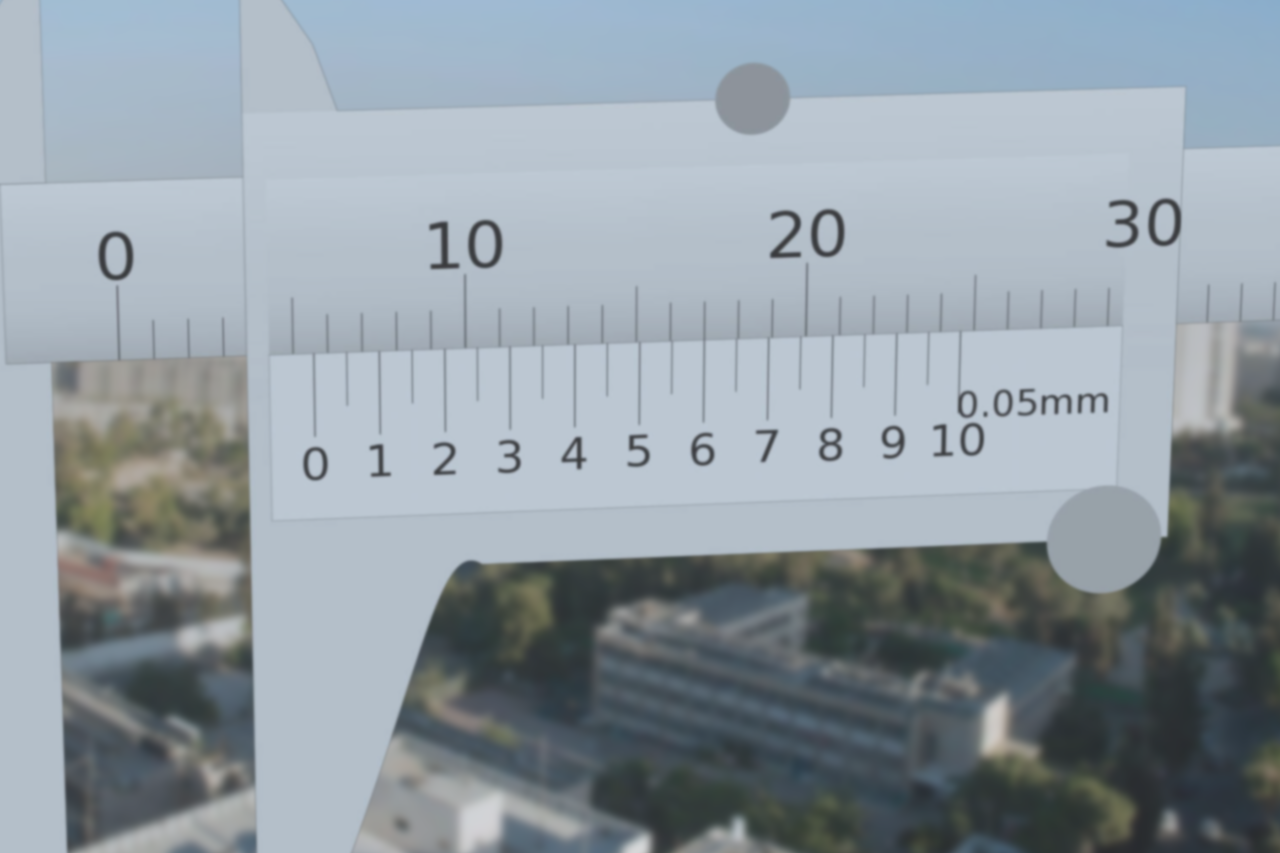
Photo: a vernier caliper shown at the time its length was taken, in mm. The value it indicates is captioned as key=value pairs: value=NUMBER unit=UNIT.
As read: value=5.60 unit=mm
